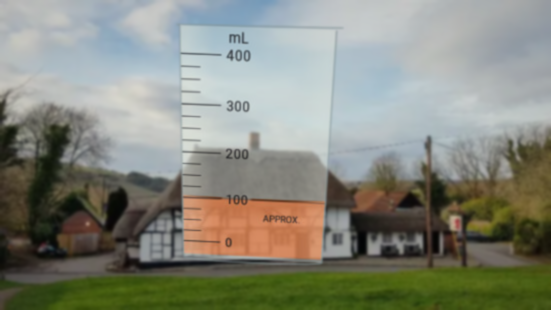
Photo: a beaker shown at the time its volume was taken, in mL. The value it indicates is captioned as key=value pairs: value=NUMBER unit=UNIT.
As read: value=100 unit=mL
